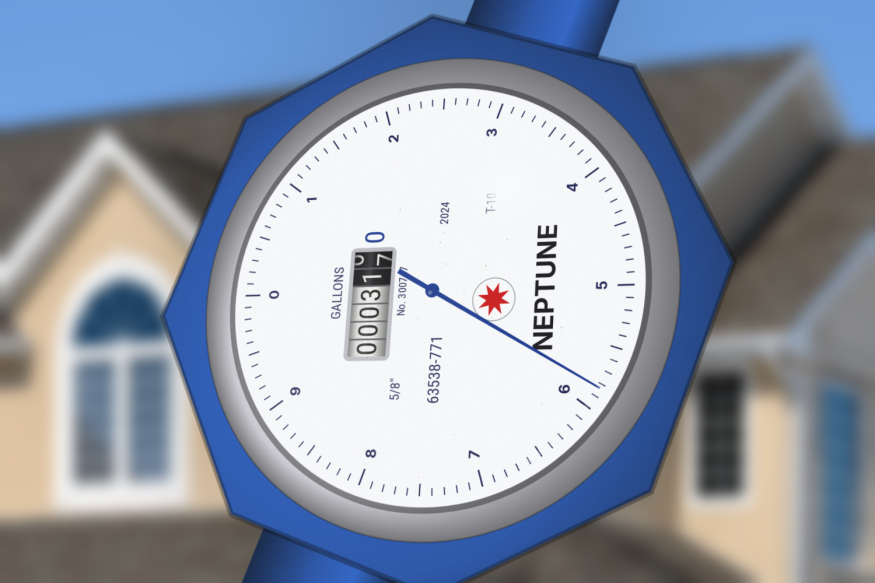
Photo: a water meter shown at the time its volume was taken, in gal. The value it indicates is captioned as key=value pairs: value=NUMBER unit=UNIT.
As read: value=3165.8 unit=gal
